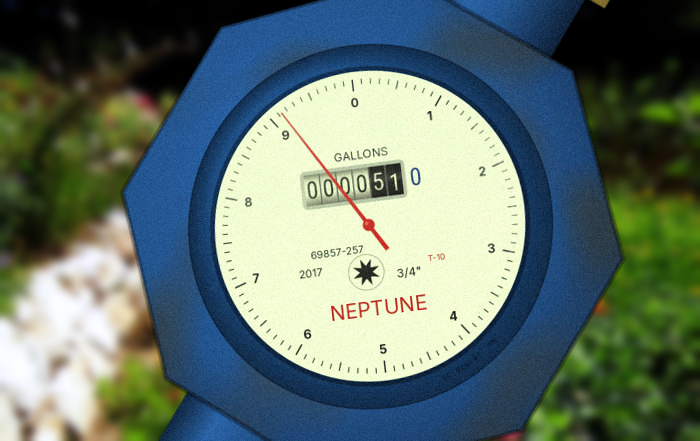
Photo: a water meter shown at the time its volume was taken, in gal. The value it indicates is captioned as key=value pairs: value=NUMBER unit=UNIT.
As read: value=509.1 unit=gal
